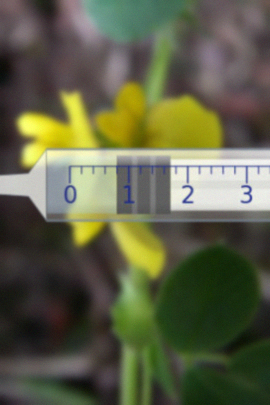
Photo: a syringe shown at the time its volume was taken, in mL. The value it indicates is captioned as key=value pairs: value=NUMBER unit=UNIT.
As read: value=0.8 unit=mL
